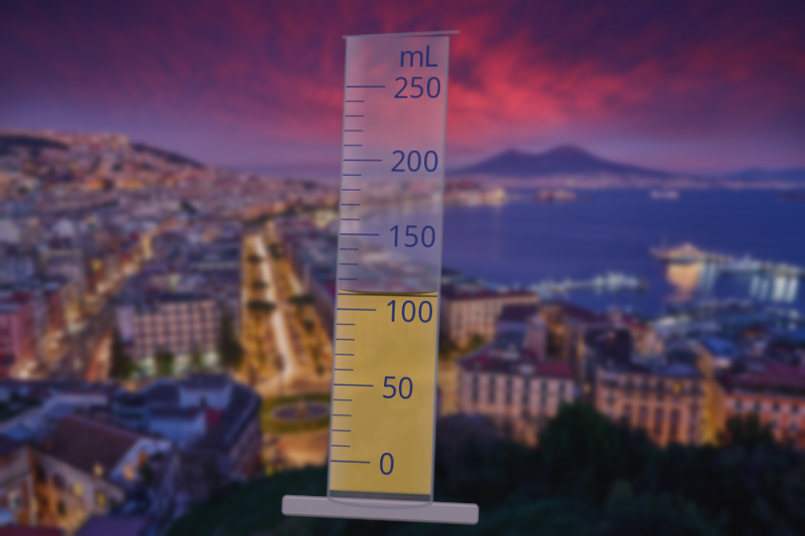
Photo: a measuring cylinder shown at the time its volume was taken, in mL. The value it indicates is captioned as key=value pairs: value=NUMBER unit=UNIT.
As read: value=110 unit=mL
